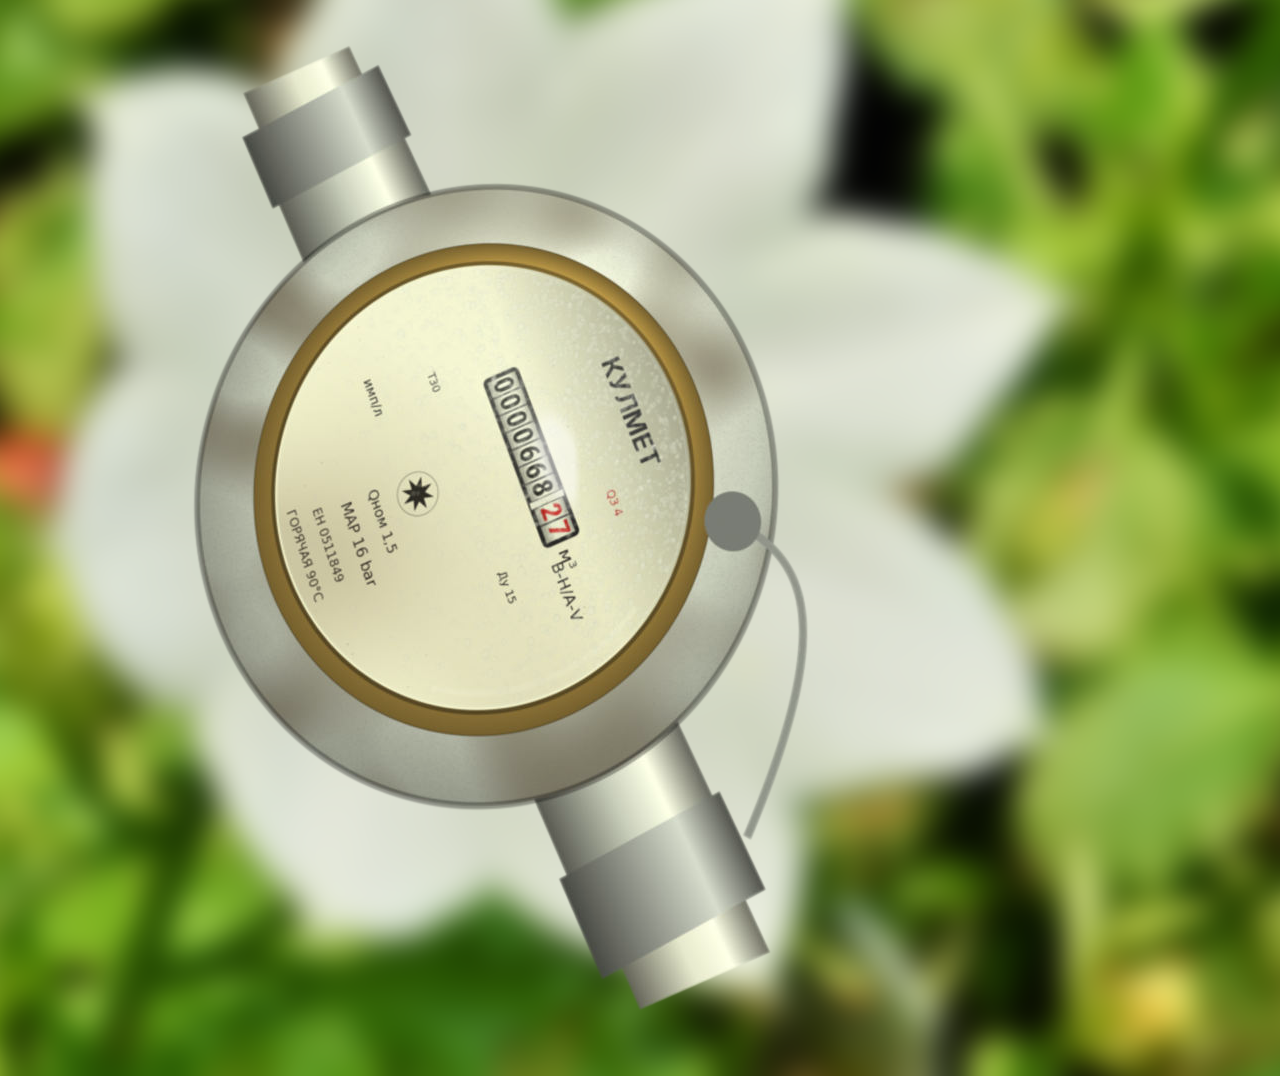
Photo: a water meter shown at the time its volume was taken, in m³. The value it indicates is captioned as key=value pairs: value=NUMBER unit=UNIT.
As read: value=668.27 unit=m³
